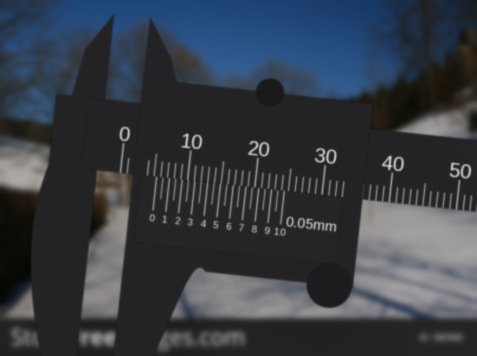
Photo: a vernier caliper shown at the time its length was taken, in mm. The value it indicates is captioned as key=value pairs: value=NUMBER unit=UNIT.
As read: value=5.4 unit=mm
